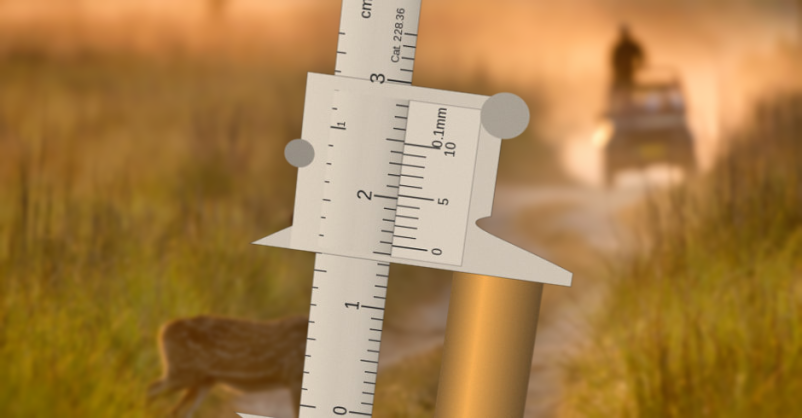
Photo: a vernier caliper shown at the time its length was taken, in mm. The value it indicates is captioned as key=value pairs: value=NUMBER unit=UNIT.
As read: value=15.8 unit=mm
